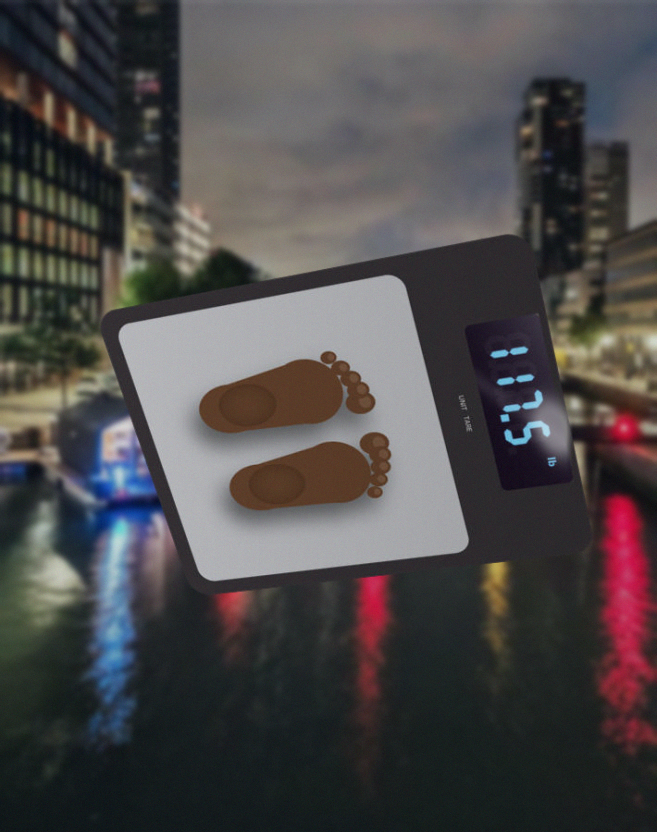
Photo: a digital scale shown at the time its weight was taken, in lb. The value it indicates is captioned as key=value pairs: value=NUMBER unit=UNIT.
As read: value=117.5 unit=lb
